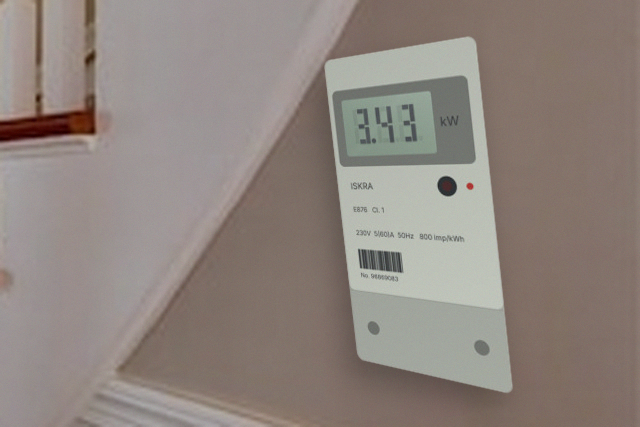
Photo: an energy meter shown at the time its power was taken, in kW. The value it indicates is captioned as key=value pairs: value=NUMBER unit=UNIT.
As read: value=3.43 unit=kW
